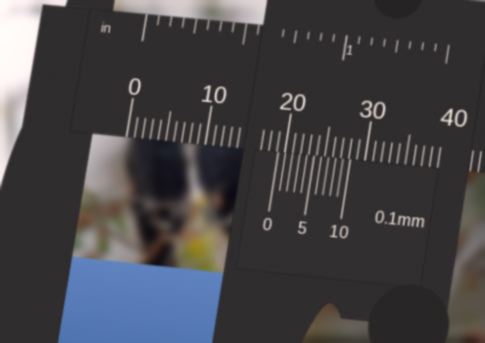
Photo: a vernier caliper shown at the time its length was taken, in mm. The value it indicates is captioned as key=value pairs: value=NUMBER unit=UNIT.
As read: value=19.2 unit=mm
